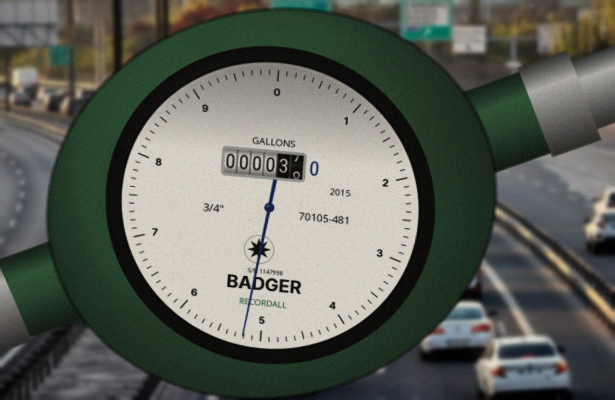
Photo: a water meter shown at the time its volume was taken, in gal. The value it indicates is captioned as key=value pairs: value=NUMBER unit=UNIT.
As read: value=375.2 unit=gal
